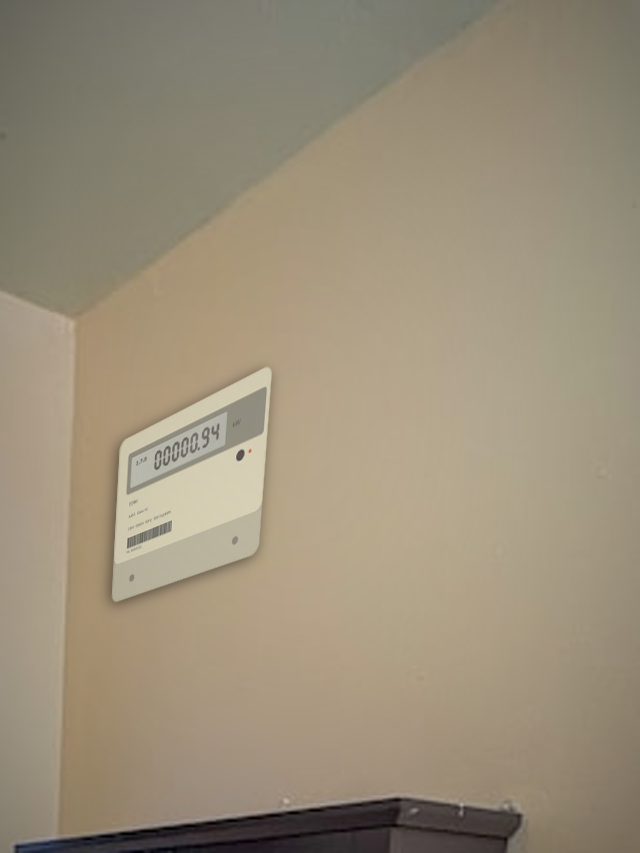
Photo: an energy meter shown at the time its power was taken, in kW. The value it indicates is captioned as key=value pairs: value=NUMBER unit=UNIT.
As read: value=0.94 unit=kW
